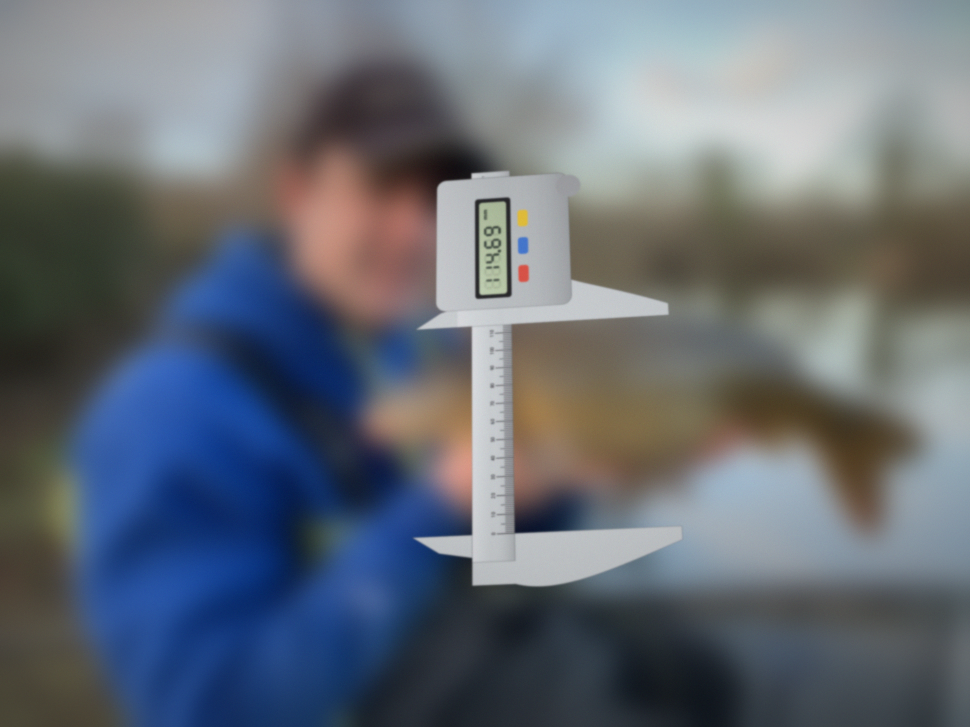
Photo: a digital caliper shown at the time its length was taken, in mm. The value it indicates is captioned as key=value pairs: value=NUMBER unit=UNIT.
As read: value=114.69 unit=mm
